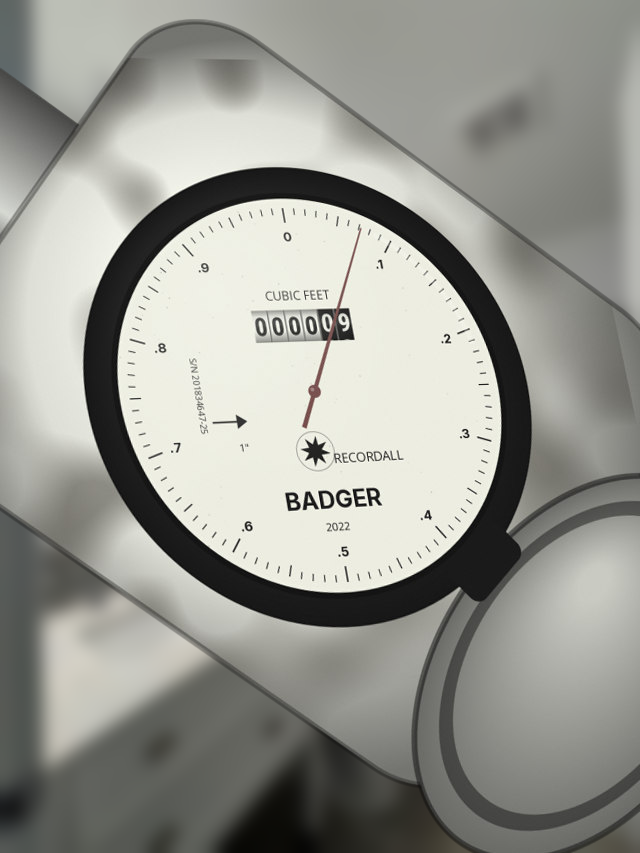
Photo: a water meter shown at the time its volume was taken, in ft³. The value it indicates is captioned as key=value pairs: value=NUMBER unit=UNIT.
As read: value=9.07 unit=ft³
